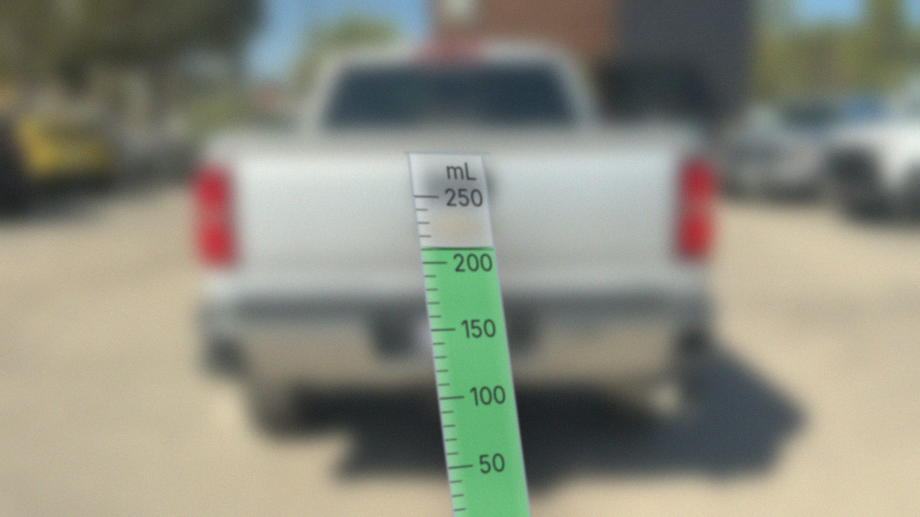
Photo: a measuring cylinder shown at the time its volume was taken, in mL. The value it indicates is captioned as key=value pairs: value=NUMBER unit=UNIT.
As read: value=210 unit=mL
